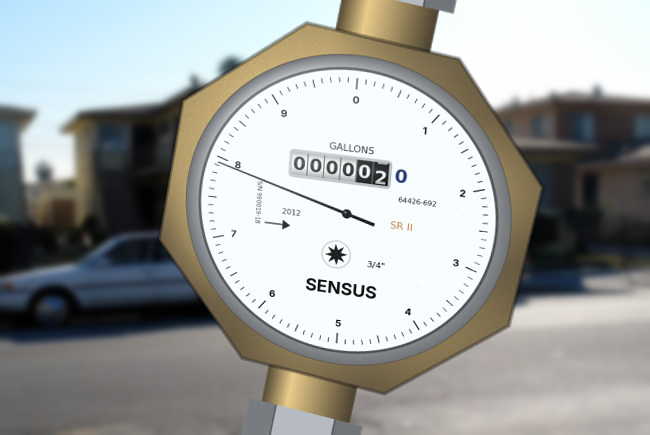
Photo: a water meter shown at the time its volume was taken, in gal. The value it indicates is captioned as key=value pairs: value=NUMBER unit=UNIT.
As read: value=17.9 unit=gal
